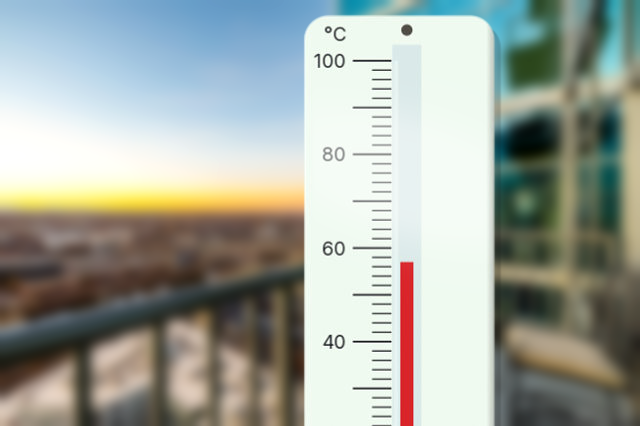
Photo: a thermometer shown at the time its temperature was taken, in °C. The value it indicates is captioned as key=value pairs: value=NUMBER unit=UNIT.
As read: value=57 unit=°C
